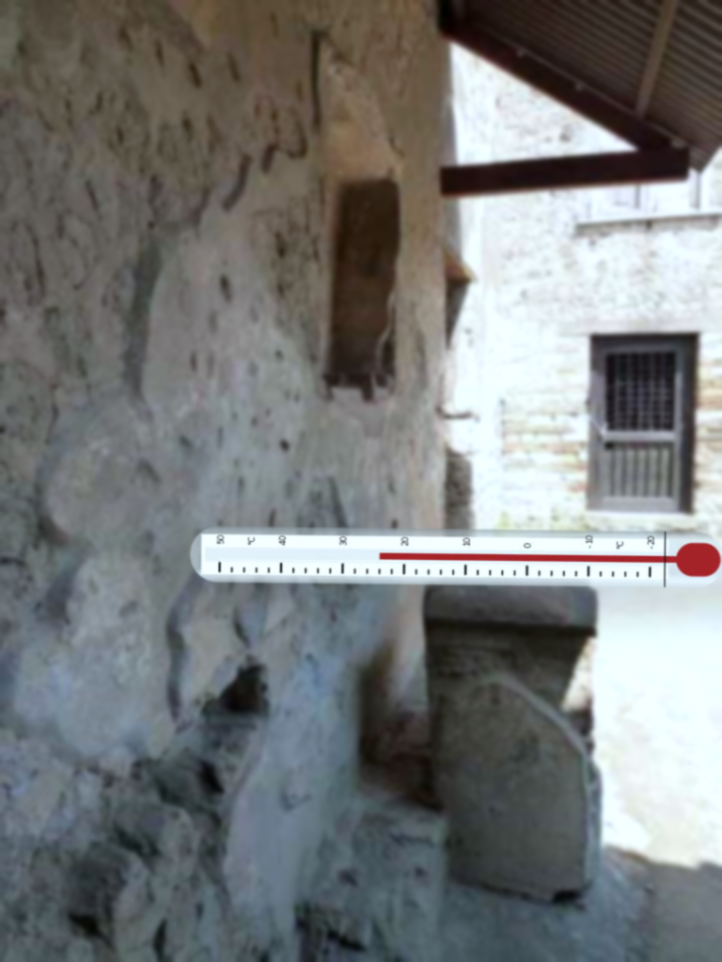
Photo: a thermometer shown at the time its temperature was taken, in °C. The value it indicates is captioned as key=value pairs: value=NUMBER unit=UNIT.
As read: value=24 unit=°C
